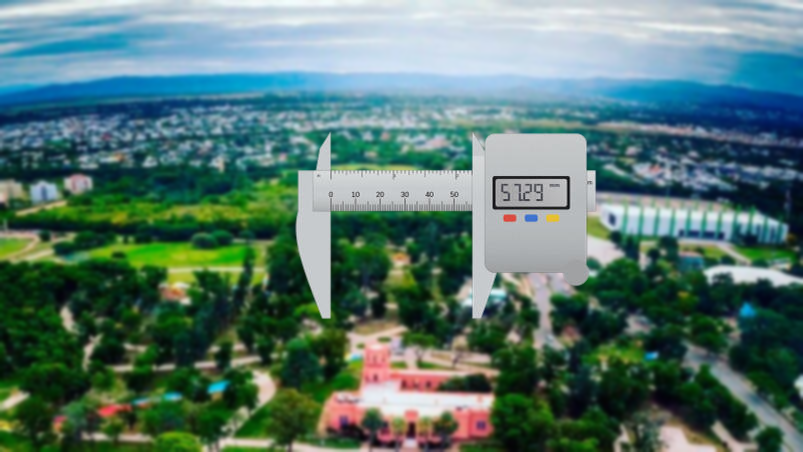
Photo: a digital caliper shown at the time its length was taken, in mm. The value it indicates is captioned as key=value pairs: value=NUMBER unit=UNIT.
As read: value=57.29 unit=mm
